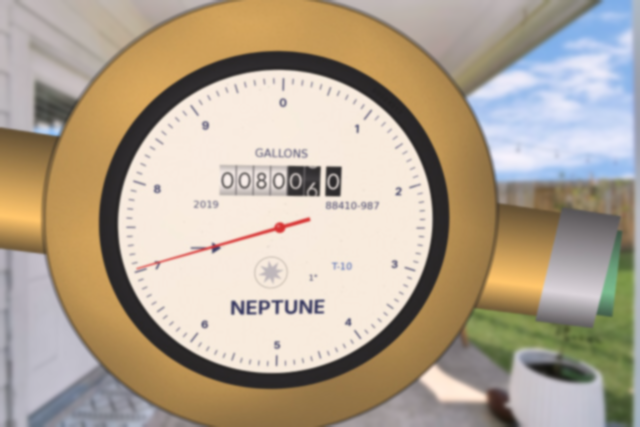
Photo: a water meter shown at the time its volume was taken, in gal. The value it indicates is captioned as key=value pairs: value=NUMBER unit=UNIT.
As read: value=80057.0 unit=gal
